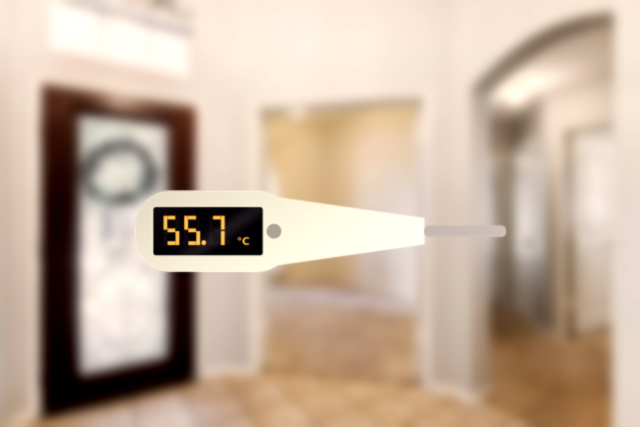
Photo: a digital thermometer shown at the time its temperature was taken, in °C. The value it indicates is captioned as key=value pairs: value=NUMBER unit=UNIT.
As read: value=55.7 unit=°C
